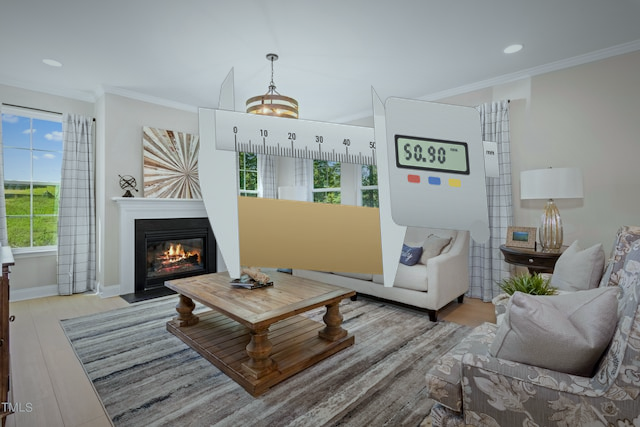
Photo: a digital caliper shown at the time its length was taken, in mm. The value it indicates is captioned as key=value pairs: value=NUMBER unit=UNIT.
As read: value=50.90 unit=mm
